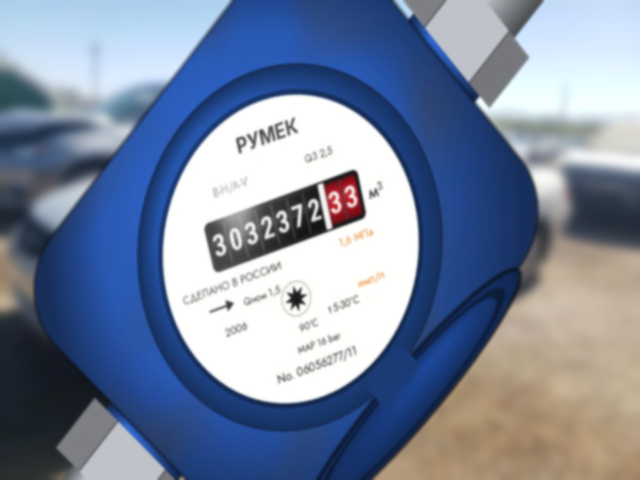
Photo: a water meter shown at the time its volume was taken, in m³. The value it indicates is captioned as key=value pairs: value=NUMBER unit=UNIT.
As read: value=3032372.33 unit=m³
